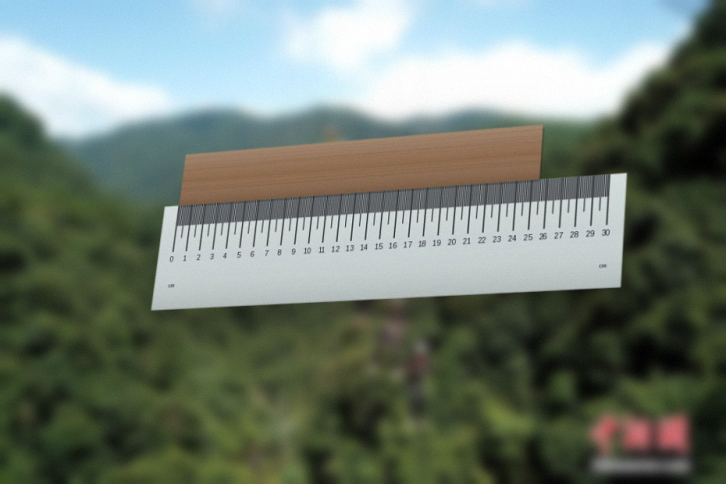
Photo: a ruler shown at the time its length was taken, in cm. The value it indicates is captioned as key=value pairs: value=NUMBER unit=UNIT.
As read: value=25.5 unit=cm
